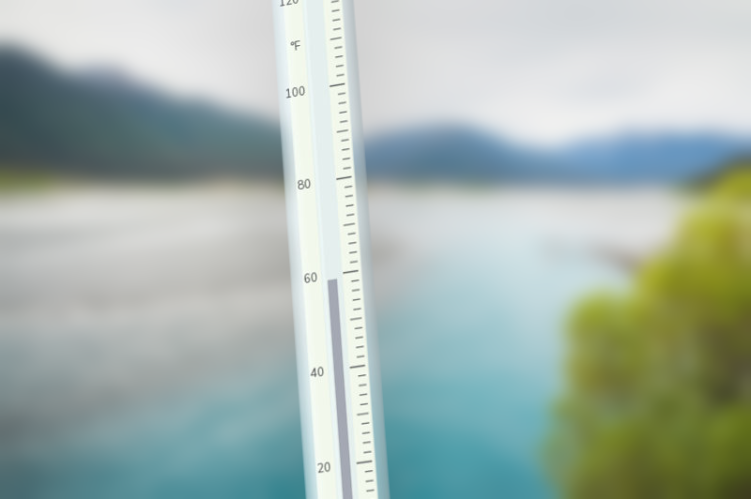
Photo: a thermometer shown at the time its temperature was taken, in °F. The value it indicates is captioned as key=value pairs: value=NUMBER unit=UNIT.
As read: value=59 unit=°F
